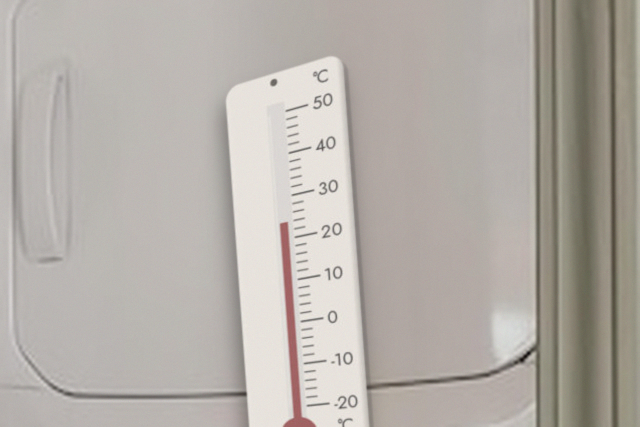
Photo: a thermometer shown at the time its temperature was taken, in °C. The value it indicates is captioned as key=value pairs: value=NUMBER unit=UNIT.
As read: value=24 unit=°C
